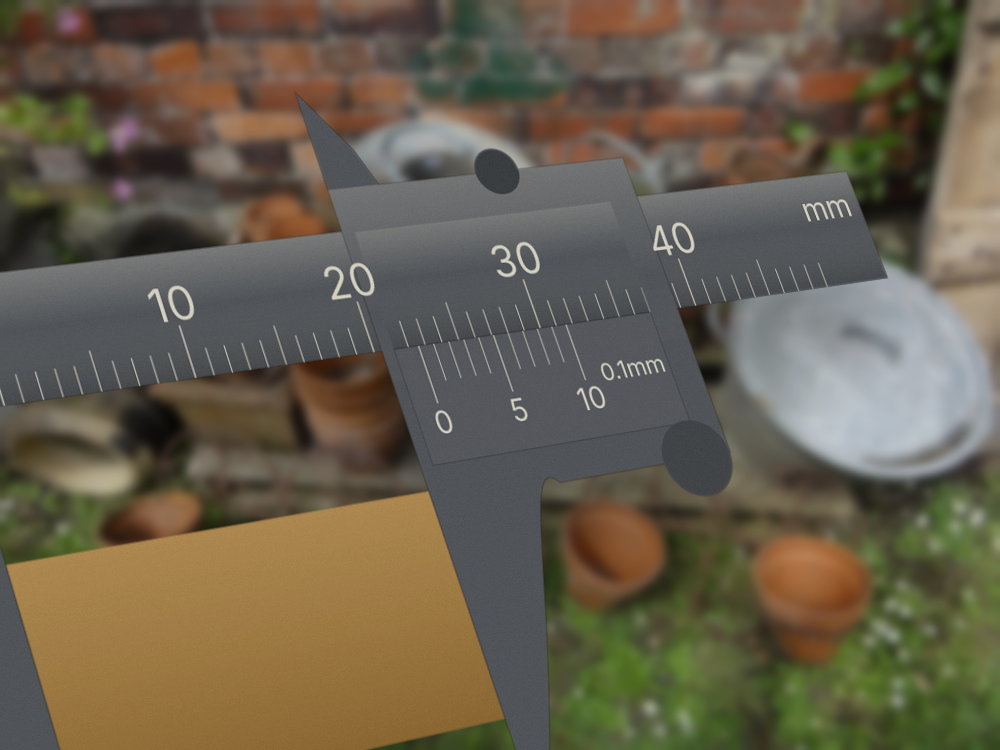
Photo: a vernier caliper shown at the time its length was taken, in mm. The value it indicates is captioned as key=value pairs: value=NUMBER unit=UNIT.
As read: value=22.6 unit=mm
